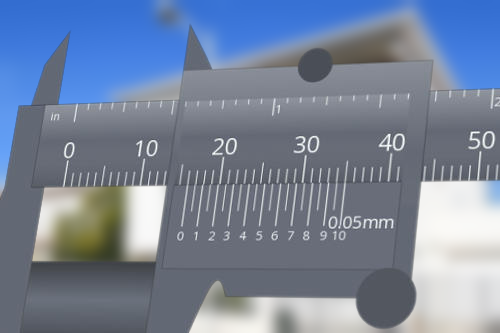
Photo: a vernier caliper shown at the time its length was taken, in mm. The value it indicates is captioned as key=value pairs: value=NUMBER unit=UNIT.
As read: value=16.0 unit=mm
